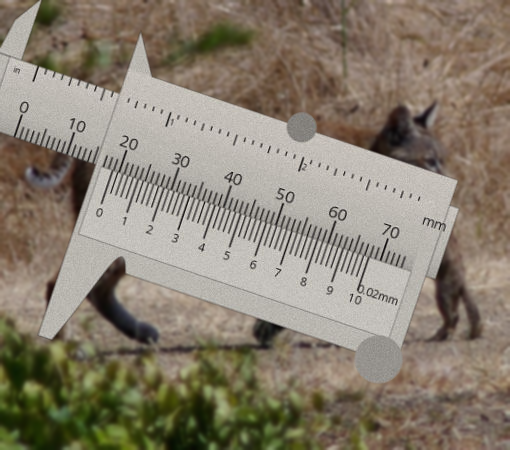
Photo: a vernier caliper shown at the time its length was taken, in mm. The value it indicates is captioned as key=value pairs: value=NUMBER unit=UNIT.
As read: value=18.8 unit=mm
